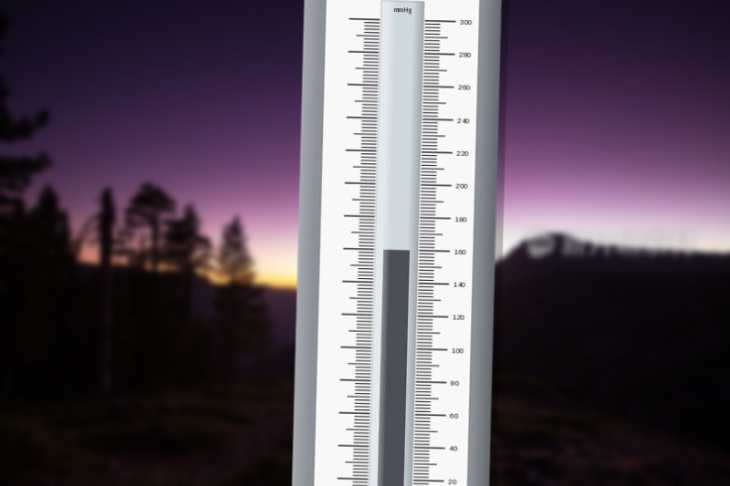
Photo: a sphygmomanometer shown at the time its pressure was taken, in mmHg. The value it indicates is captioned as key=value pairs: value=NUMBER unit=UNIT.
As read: value=160 unit=mmHg
